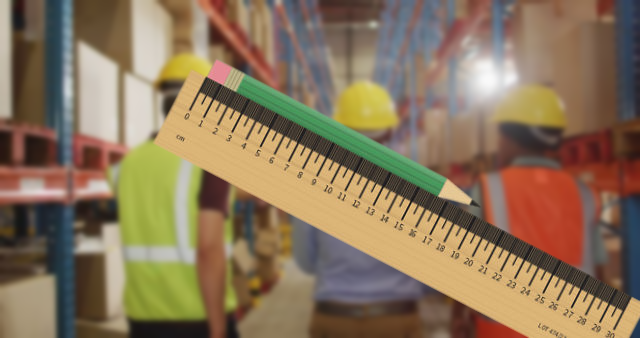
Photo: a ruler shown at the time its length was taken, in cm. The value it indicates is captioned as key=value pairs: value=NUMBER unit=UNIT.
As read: value=19 unit=cm
